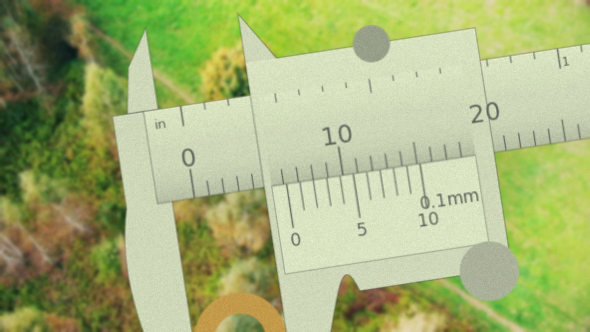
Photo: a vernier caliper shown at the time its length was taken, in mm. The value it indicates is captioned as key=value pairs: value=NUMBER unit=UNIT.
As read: value=6.2 unit=mm
